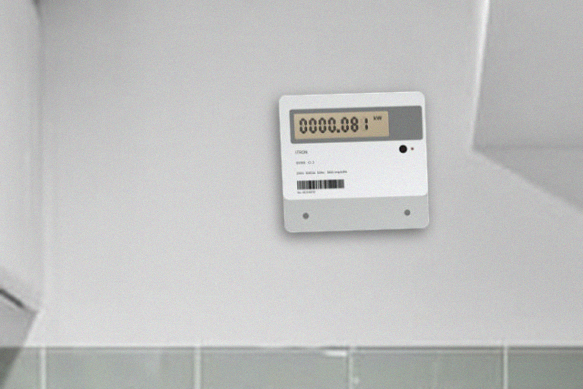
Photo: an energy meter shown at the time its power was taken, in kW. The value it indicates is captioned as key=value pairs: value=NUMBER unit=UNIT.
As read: value=0.081 unit=kW
